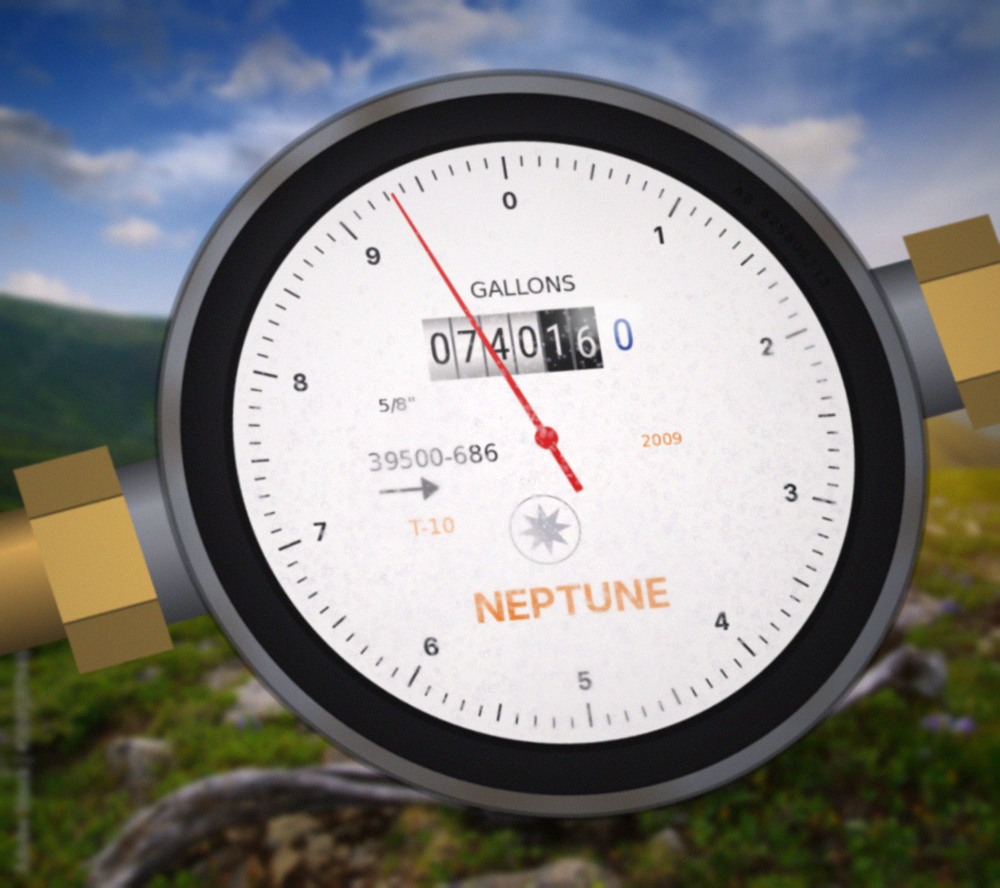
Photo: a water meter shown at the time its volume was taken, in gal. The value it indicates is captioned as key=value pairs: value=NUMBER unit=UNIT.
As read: value=740159.3 unit=gal
